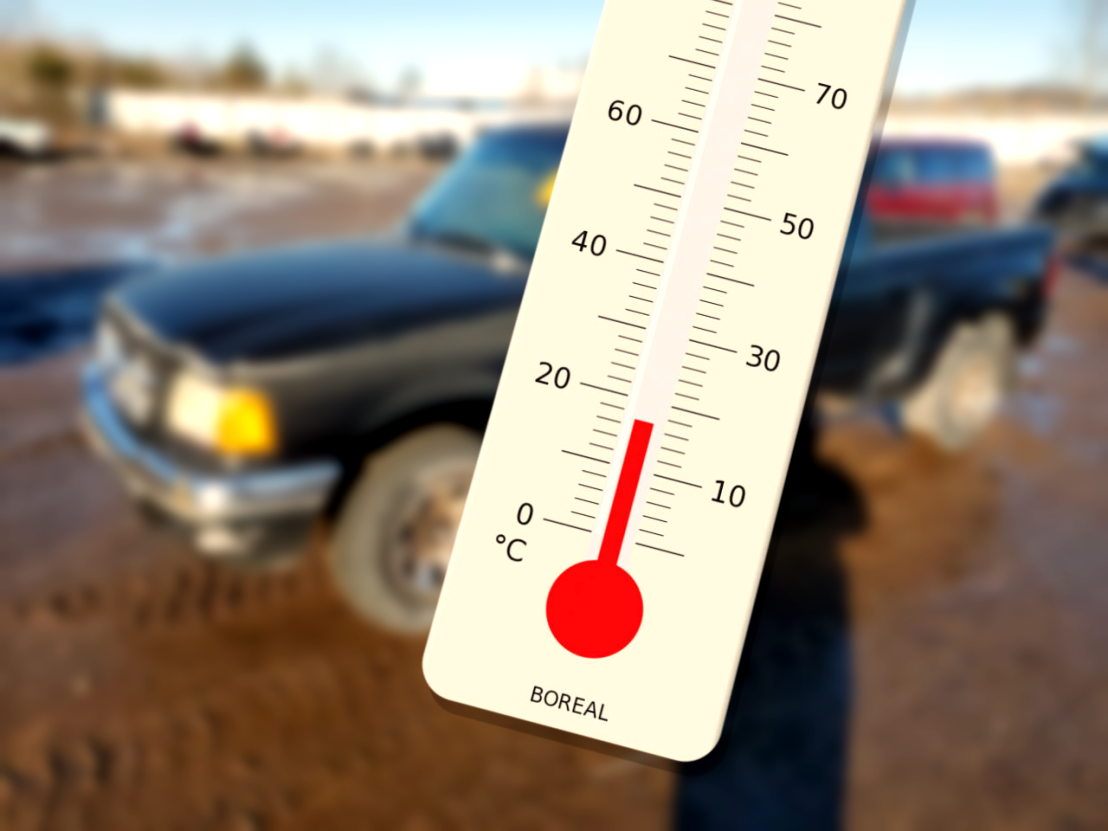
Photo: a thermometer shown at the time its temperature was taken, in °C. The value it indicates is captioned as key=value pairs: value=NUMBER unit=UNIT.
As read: value=17 unit=°C
